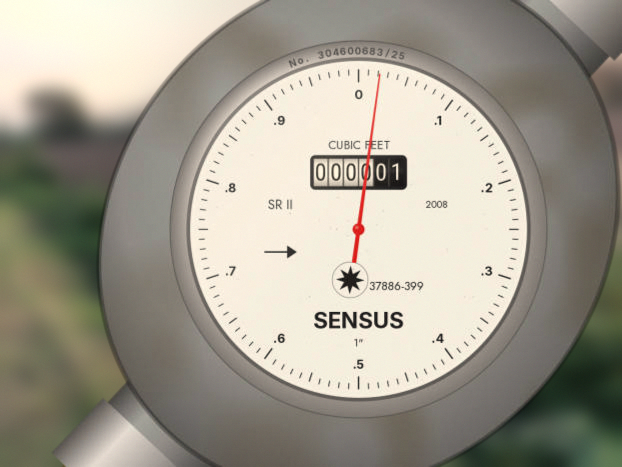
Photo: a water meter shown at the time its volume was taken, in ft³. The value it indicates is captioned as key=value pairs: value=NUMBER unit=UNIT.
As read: value=1.02 unit=ft³
